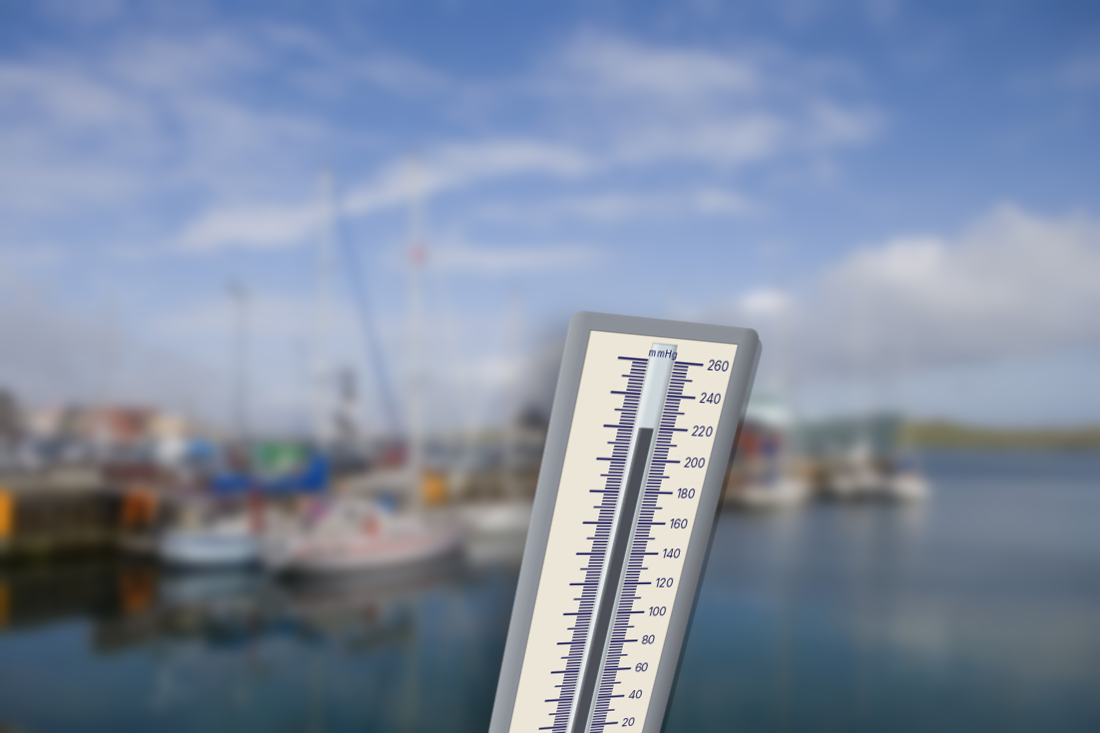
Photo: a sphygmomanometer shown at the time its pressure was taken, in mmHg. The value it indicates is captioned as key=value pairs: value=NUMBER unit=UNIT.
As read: value=220 unit=mmHg
